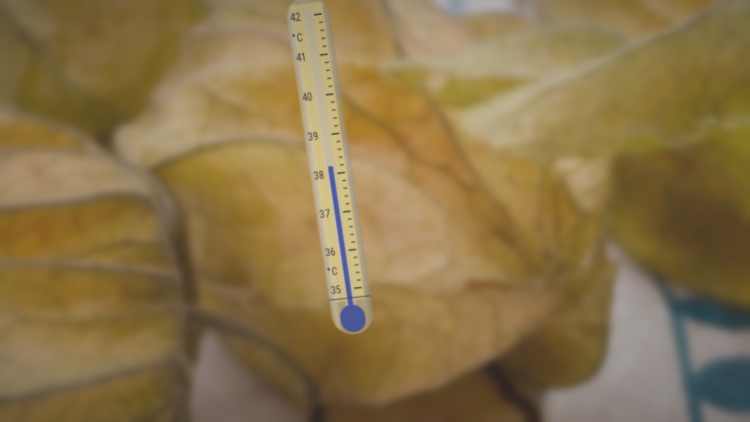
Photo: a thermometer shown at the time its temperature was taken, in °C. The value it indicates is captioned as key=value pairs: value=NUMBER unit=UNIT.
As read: value=38.2 unit=°C
